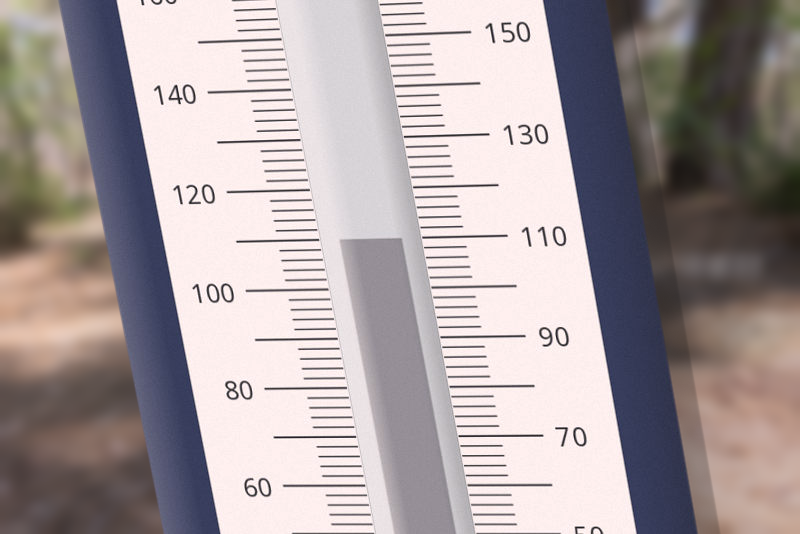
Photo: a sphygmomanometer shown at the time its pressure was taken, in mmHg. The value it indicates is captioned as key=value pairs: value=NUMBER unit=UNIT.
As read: value=110 unit=mmHg
